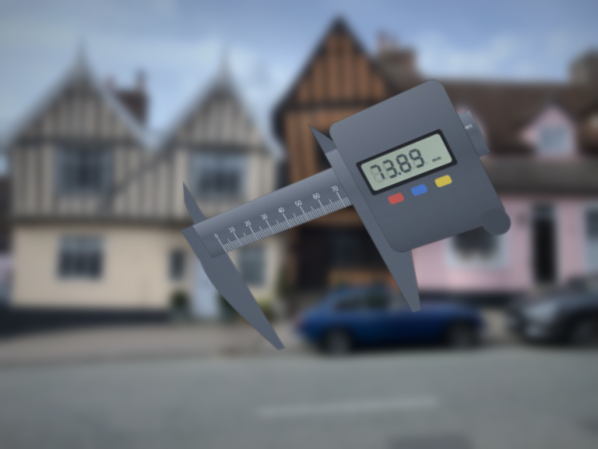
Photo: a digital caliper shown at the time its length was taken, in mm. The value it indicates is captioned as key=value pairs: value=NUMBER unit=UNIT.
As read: value=73.89 unit=mm
